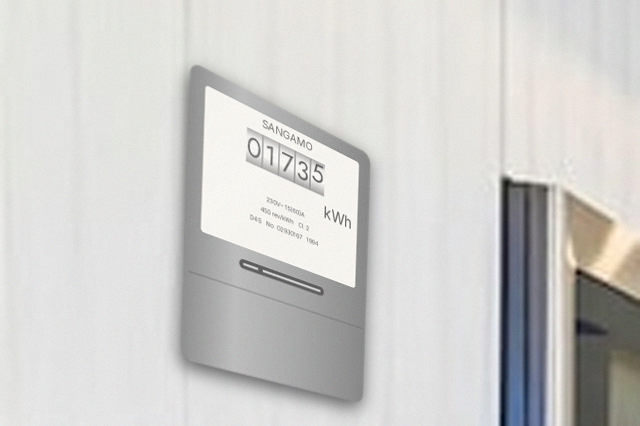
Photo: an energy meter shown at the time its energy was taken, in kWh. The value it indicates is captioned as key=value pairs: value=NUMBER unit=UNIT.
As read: value=1735 unit=kWh
